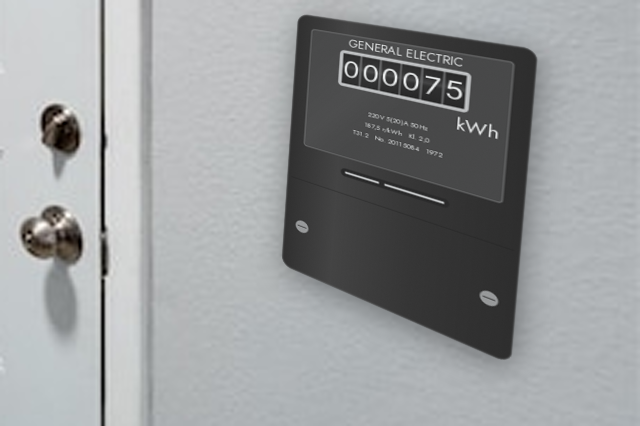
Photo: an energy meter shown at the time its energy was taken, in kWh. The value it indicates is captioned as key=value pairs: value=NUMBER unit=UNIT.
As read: value=75 unit=kWh
